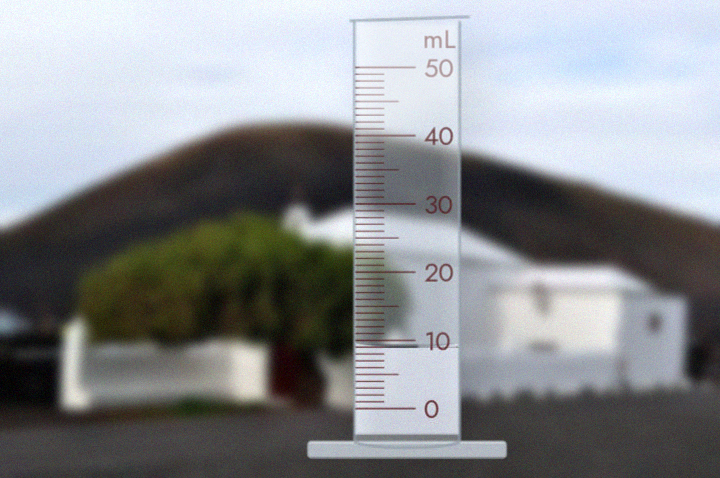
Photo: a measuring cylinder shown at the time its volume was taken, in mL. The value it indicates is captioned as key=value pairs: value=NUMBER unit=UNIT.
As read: value=9 unit=mL
